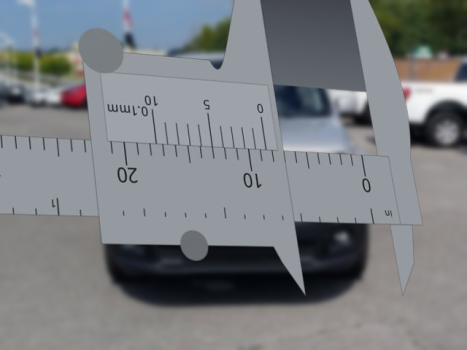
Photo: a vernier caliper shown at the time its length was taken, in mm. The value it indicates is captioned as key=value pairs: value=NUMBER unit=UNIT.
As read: value=8.5 unit=mm
